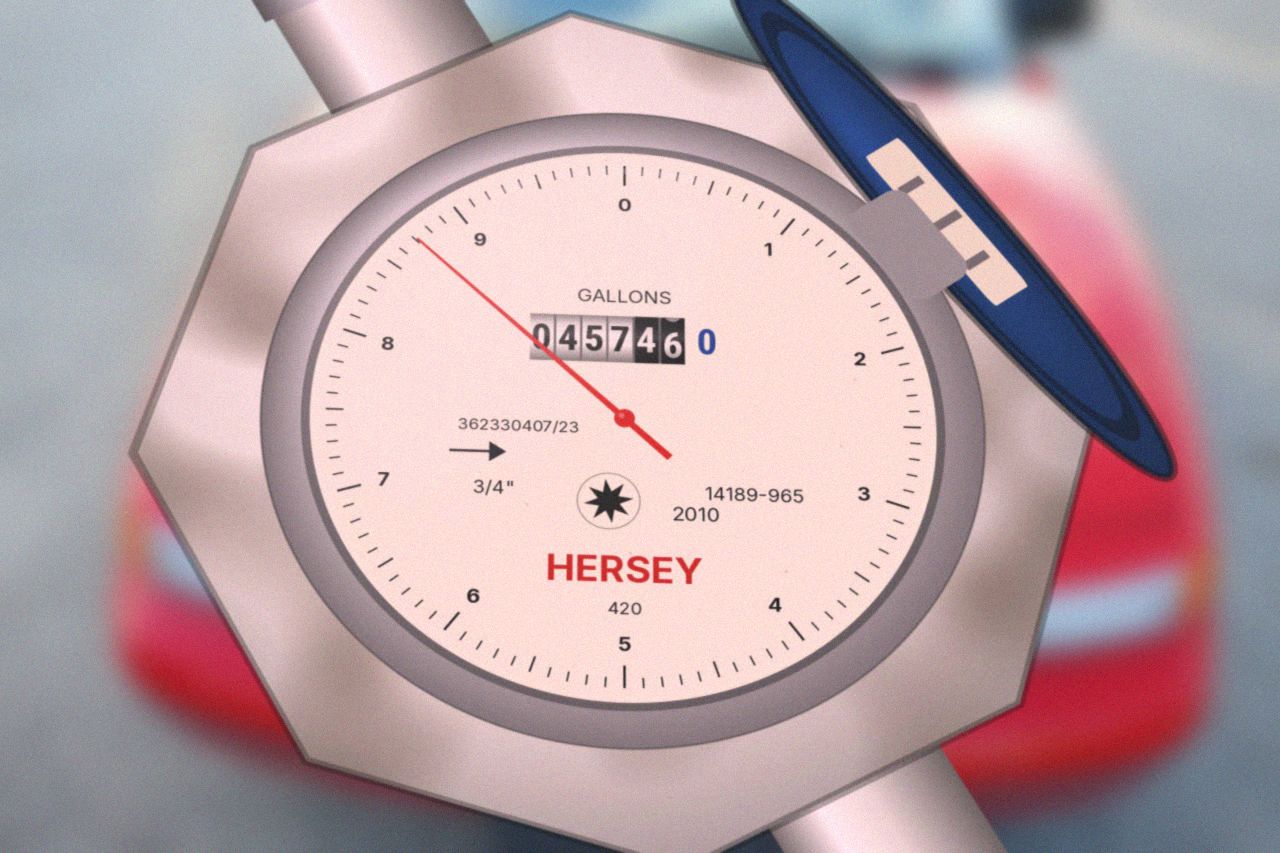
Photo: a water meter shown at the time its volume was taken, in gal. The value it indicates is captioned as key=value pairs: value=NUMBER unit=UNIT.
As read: value=457458.7 unit=gal
